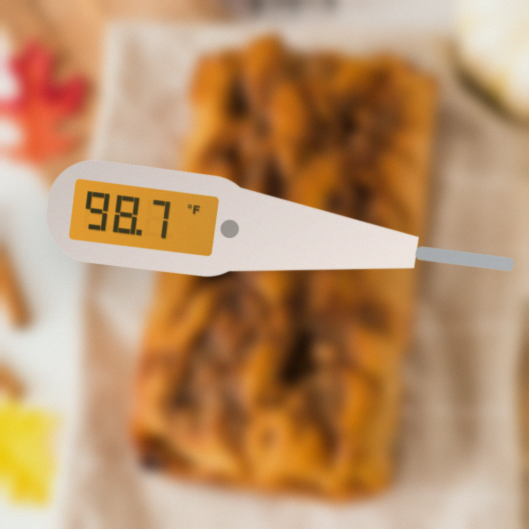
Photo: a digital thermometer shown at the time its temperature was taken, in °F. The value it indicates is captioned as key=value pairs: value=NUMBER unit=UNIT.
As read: value=98.7 unit=°F
